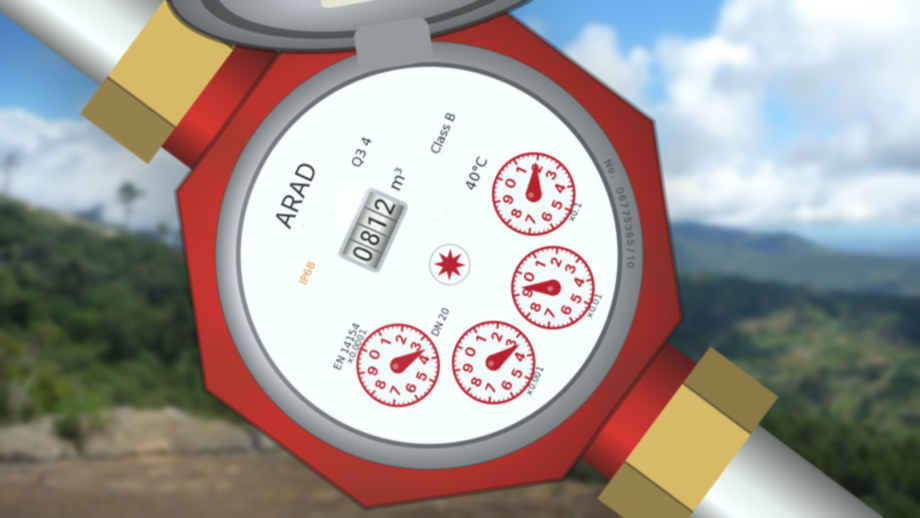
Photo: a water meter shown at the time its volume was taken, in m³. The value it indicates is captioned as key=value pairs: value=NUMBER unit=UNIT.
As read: value=812.1933 unit=m³
